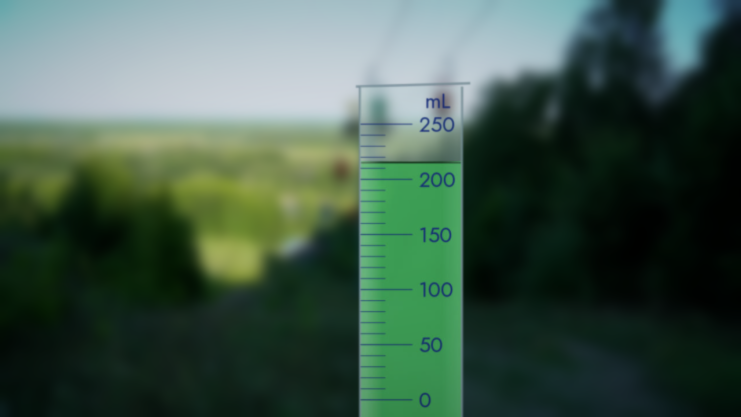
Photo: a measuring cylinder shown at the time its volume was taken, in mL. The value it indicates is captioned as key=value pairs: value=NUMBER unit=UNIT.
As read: value=215 unit=mL
